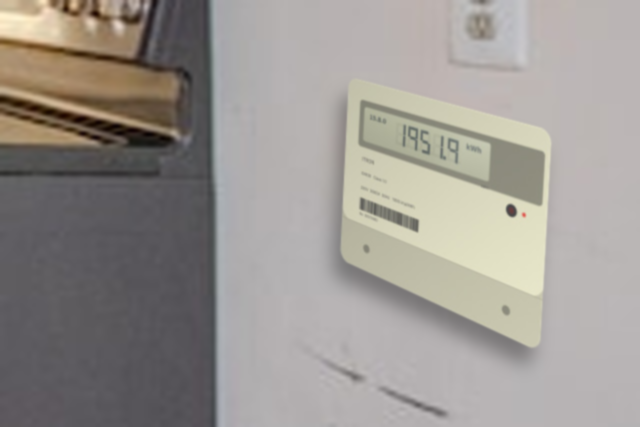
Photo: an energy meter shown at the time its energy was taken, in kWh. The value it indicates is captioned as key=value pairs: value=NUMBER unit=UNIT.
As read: value=1951.9 unit=kWh
